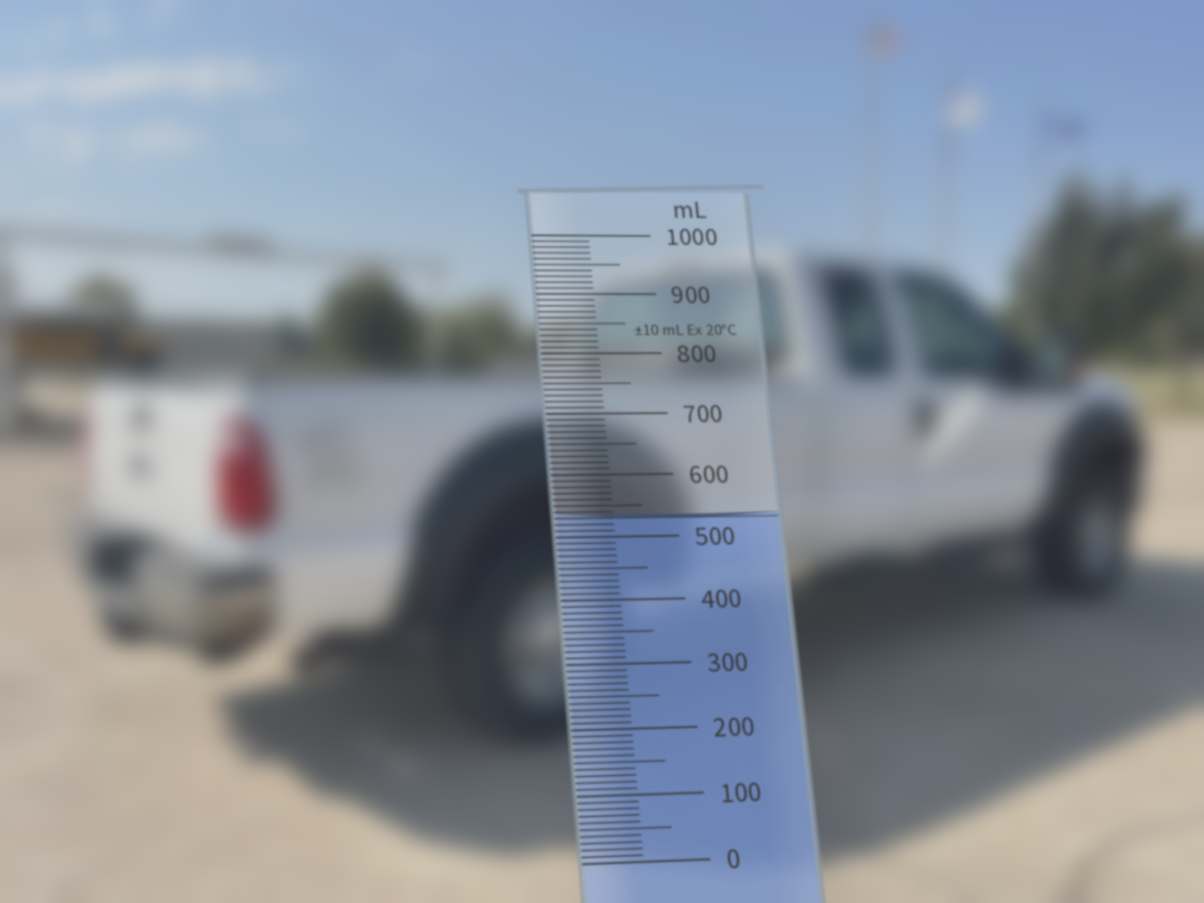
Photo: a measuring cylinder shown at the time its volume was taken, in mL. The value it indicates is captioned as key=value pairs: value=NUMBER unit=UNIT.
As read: value=530 unit=mL
